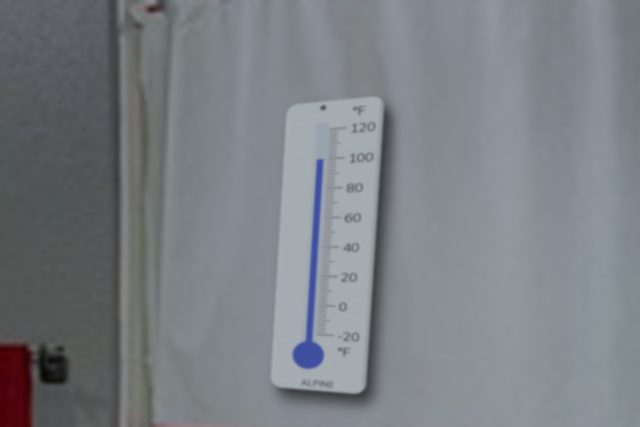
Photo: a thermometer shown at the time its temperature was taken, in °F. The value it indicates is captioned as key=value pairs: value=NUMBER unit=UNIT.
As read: value=100 unit=°F
